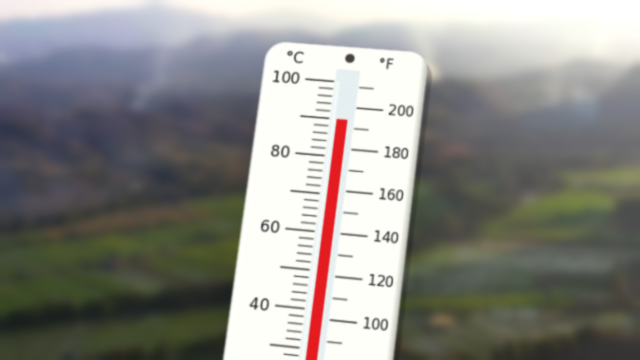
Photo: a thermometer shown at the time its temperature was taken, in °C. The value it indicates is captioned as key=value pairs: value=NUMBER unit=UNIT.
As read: value=90 unit=°C
